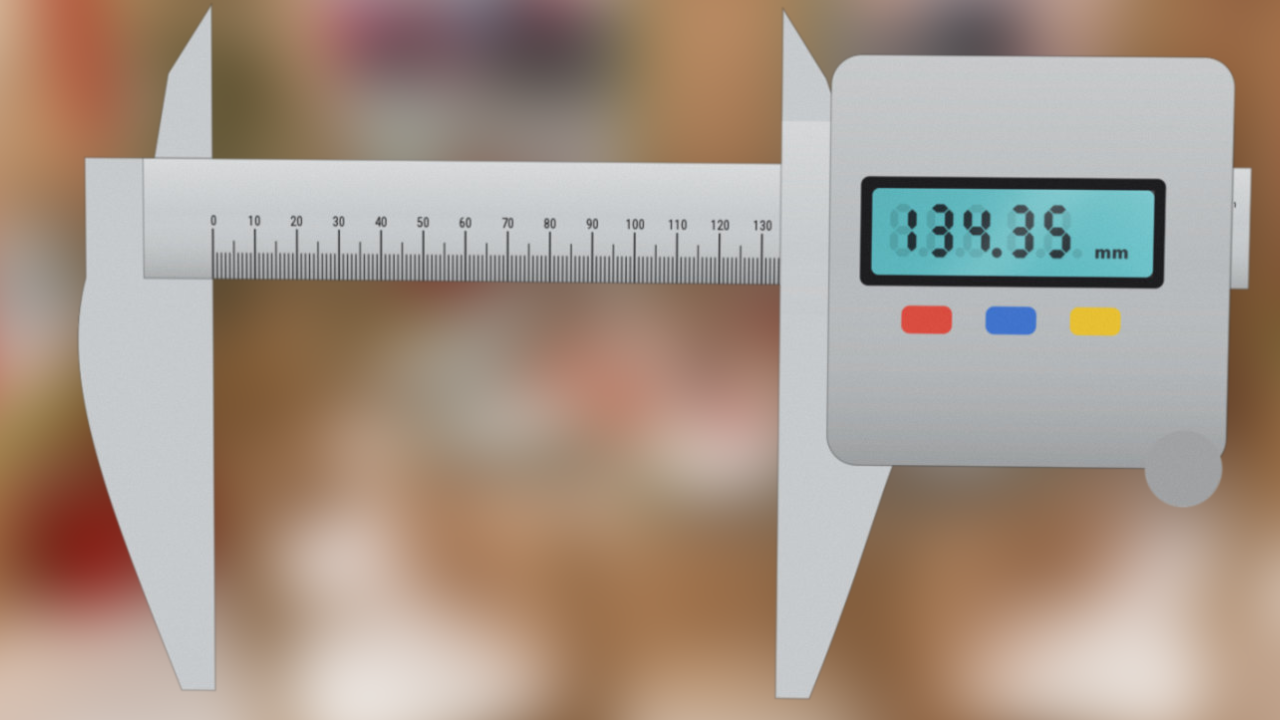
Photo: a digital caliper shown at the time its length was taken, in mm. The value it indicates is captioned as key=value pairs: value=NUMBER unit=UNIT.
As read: value=134.35 unit=mm
